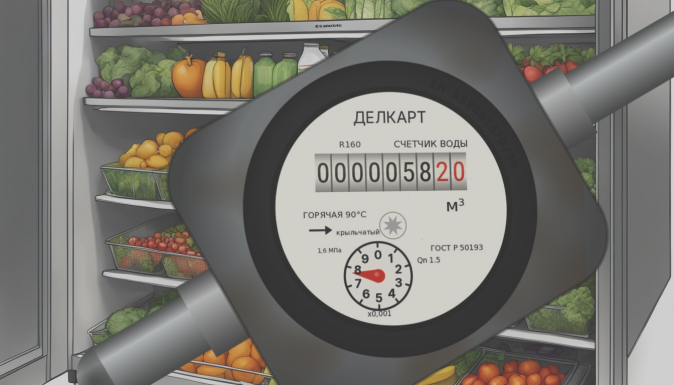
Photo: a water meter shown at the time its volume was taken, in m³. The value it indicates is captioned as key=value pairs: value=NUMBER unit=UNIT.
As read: value=58.207 unit=m³
